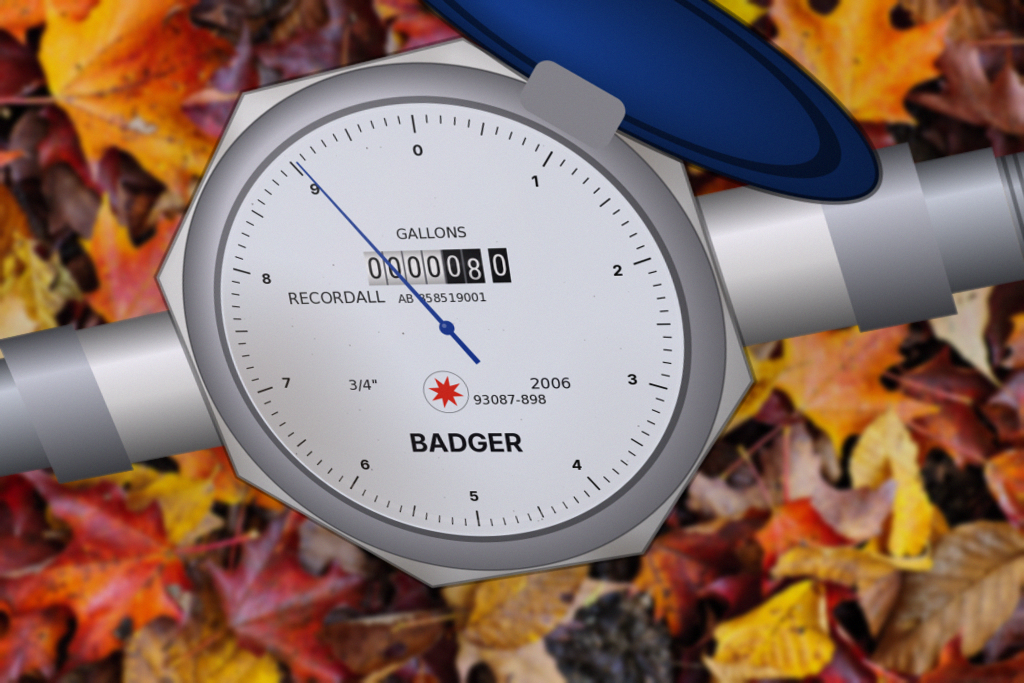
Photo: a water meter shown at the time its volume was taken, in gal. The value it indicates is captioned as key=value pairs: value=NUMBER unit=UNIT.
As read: value=79.0 unit=gal
